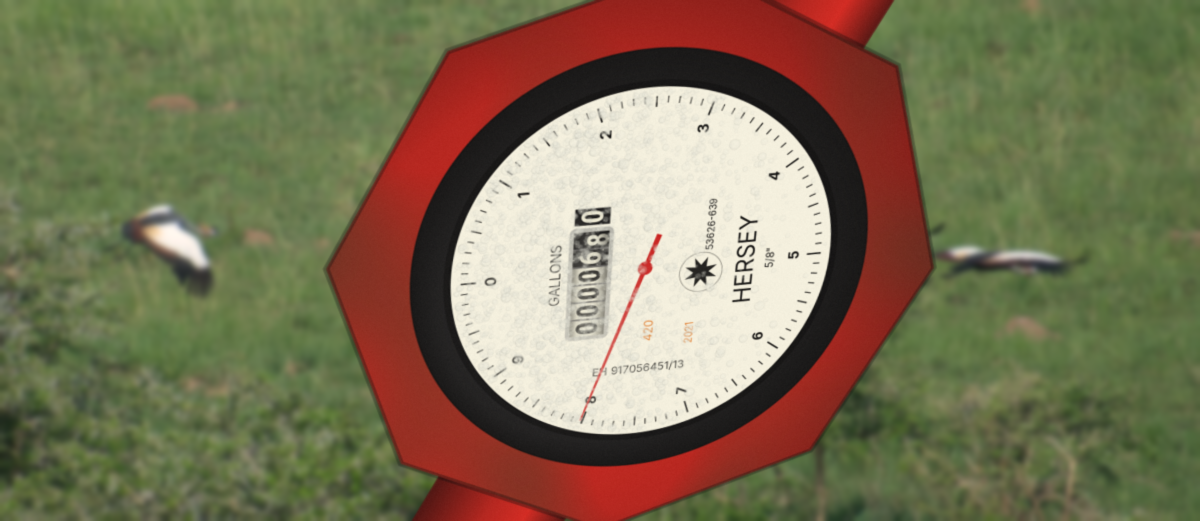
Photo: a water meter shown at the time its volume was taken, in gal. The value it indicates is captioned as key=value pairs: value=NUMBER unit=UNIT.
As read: value=678.0 unit=gal
